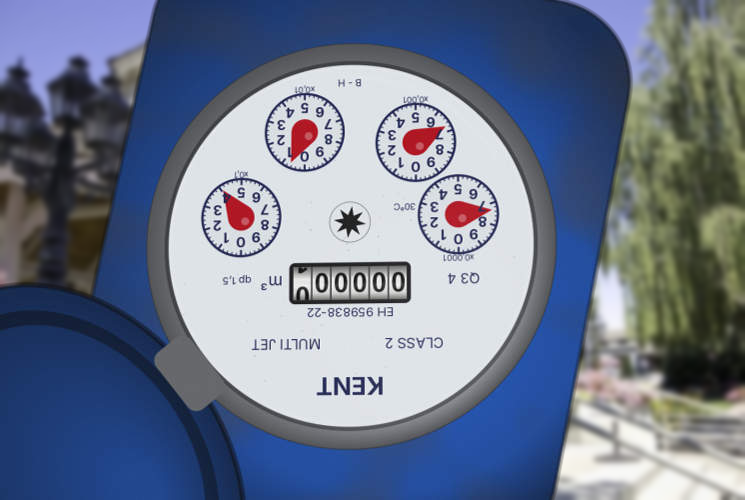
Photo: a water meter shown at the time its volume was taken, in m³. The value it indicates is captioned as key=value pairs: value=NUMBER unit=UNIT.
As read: value=0.4067 unit=m³
